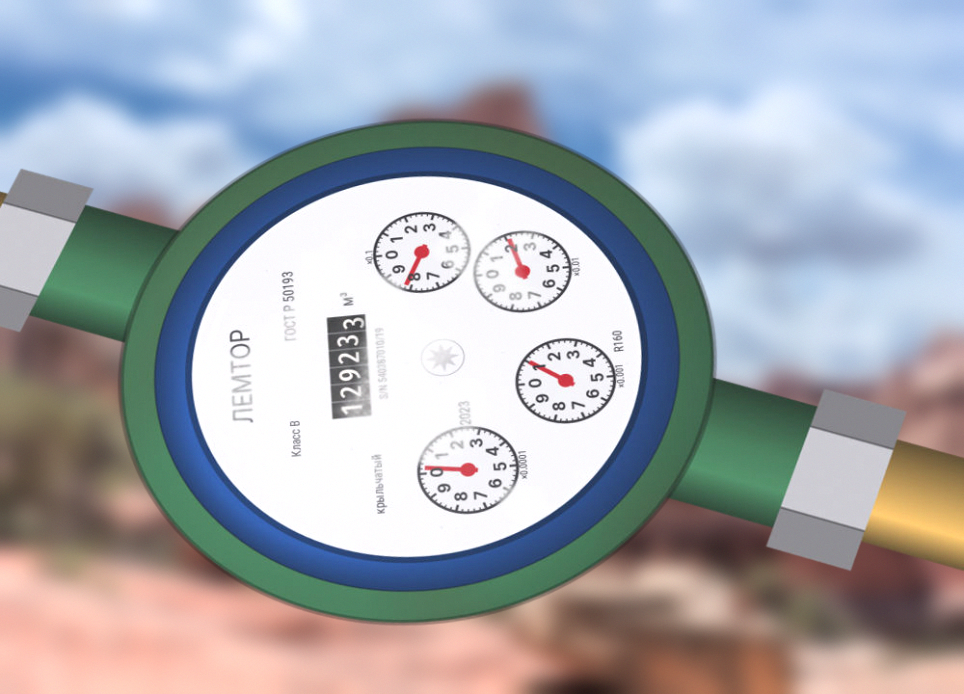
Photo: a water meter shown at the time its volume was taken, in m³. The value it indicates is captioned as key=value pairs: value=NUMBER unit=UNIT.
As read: value=129232.8210 unit=m³
